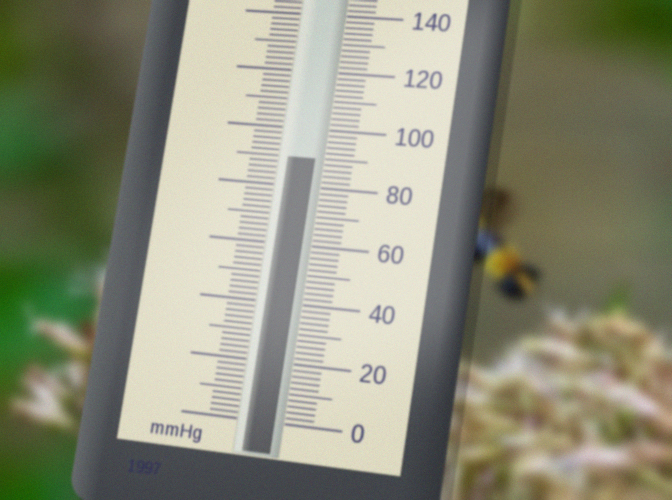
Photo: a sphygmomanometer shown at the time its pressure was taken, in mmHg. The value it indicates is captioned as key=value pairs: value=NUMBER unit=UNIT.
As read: value=90 unit=mmHg
